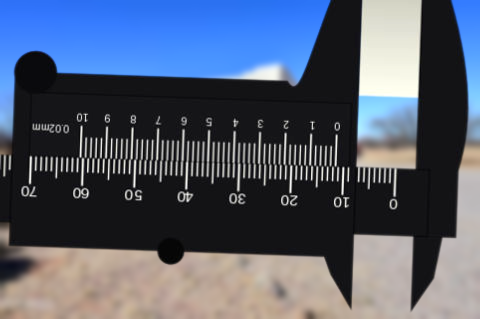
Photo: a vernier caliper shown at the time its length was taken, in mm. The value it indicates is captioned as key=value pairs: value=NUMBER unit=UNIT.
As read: value=11.5 unit=mm
